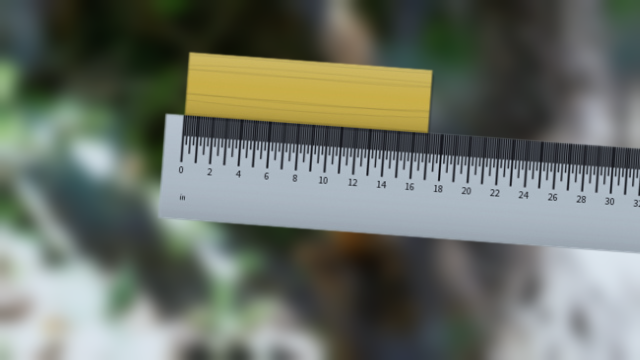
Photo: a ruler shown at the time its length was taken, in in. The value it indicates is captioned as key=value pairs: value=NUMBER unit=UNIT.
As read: value=17 unit=in
